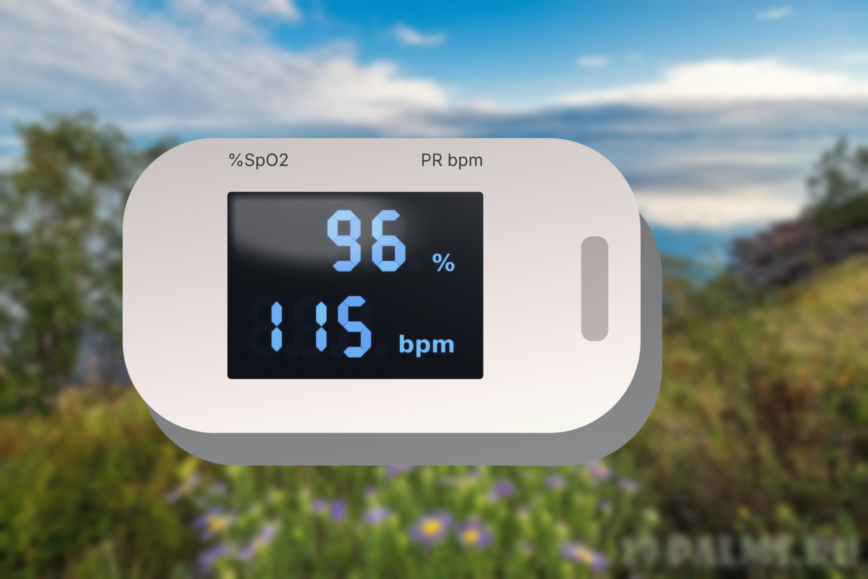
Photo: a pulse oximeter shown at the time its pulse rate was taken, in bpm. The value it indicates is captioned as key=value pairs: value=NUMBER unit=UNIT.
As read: value=115 unit=bpm
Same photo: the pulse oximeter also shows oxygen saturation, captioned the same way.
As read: value=96 unit=%
